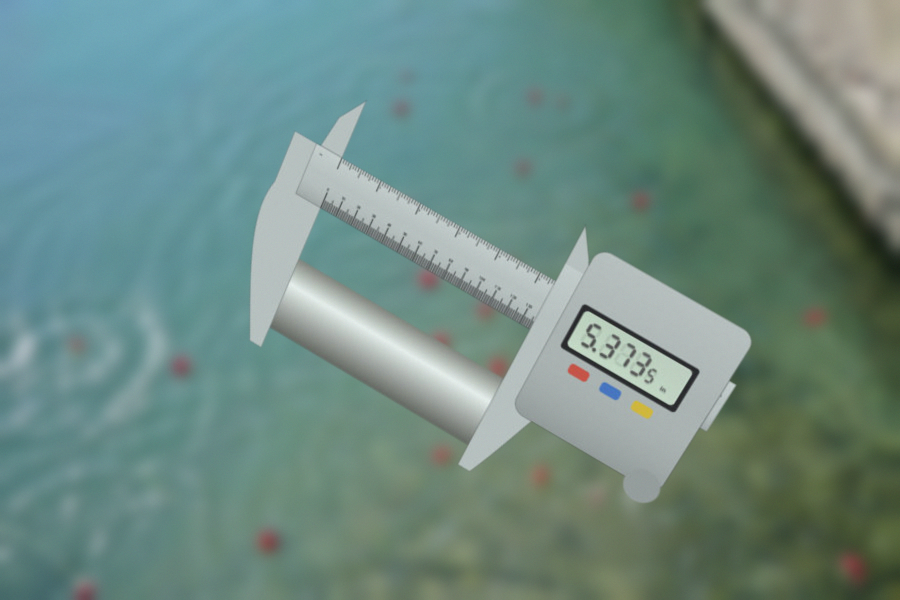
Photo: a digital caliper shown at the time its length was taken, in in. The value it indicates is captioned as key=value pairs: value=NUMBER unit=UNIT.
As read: value=5.3735 unit=in
